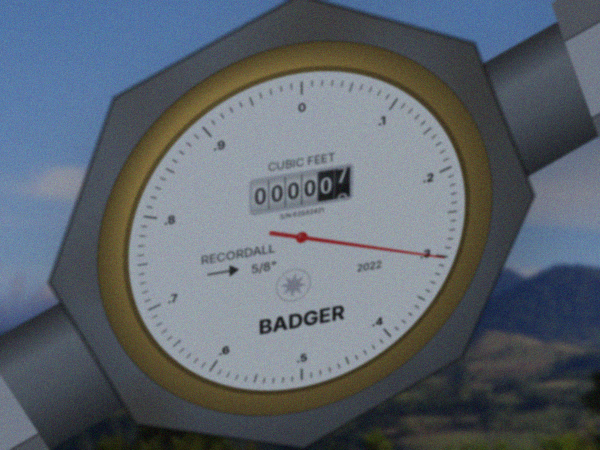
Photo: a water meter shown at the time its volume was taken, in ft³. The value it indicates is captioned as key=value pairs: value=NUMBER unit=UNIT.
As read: value=7.30 unit=ft³
